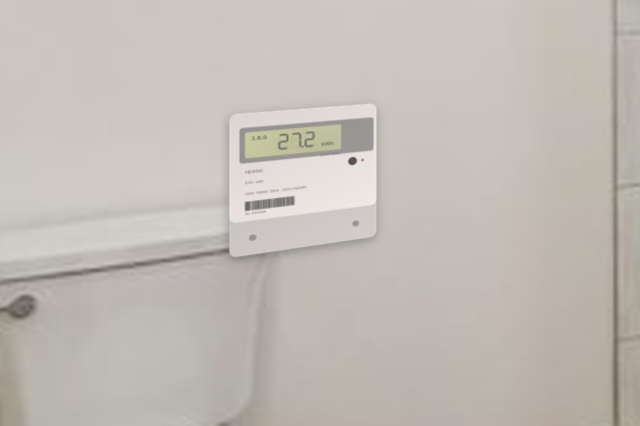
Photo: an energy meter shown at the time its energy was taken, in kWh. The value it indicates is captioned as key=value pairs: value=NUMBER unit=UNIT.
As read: value=27.2 unit=kWh
